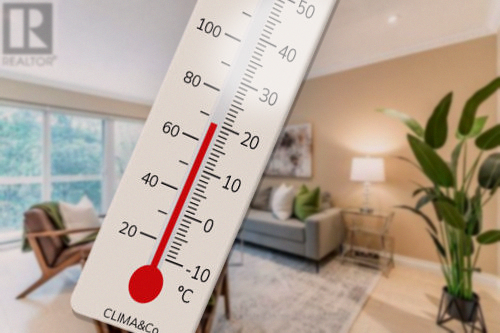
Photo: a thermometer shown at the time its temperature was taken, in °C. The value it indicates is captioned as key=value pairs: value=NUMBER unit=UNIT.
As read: value=20 unit=°C
